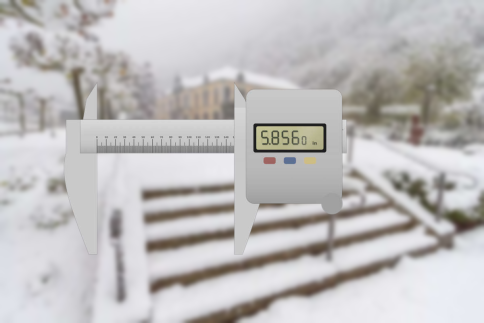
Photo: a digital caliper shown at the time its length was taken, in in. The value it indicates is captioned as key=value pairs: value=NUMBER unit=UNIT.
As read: value=5.8560 unit=in
